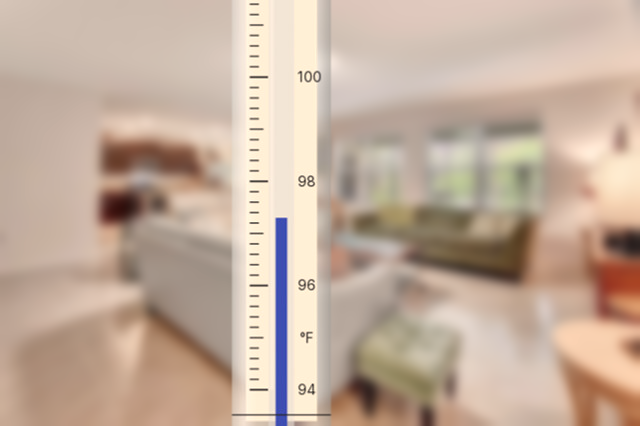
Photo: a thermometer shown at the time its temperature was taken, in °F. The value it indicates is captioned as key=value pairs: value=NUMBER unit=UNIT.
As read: value=97.3 unit=°F
